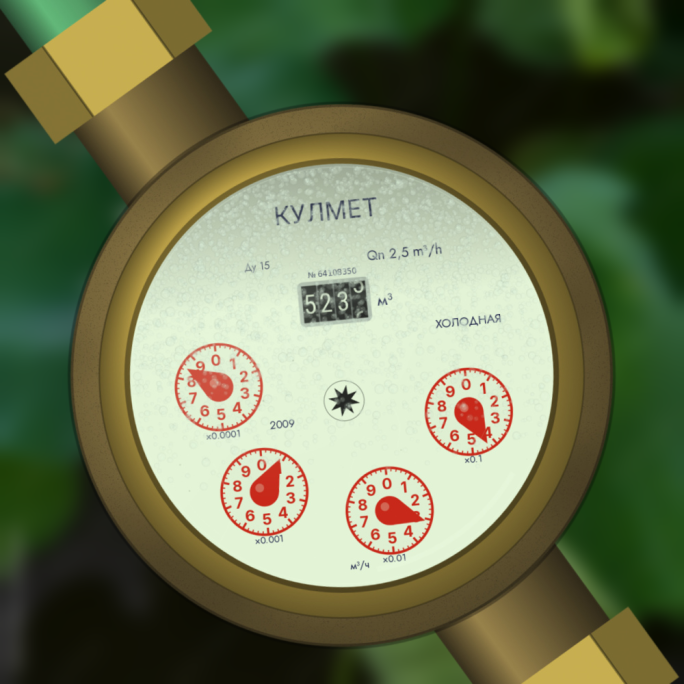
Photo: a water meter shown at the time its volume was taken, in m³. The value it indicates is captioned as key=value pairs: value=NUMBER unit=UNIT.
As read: value=5235.4308 unit=m³
